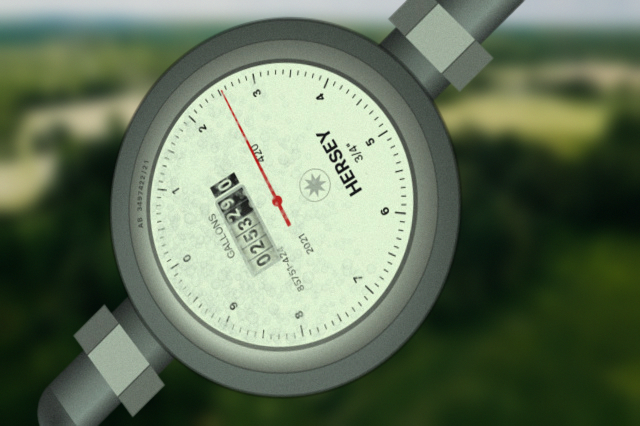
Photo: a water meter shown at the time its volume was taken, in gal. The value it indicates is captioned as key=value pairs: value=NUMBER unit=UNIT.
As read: value=253292.5 unit=gal
